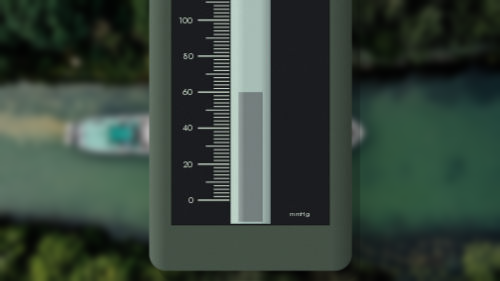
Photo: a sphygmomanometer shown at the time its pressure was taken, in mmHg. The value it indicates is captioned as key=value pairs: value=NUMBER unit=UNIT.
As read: value=60 unit=mmHg
